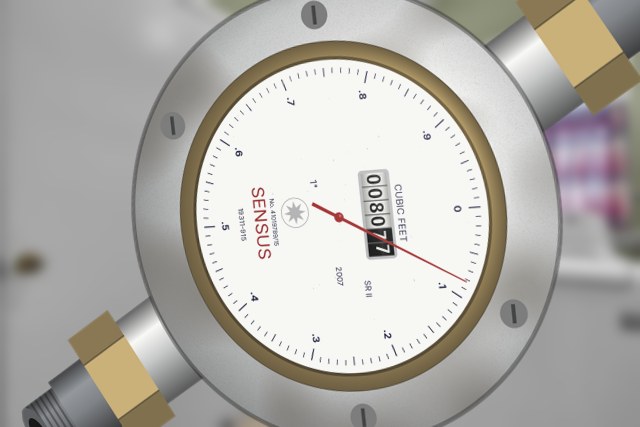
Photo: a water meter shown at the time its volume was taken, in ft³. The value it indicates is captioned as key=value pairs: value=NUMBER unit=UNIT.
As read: value=8077.08 unit=ft³
